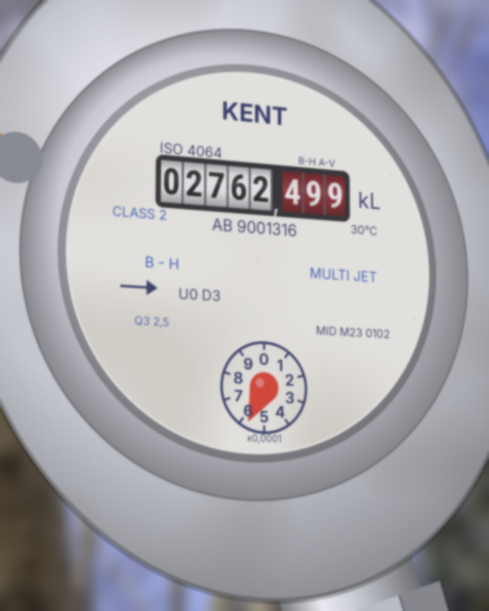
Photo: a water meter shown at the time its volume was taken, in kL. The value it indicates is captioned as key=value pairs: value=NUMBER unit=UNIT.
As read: value=2762.4995 unit=kL
